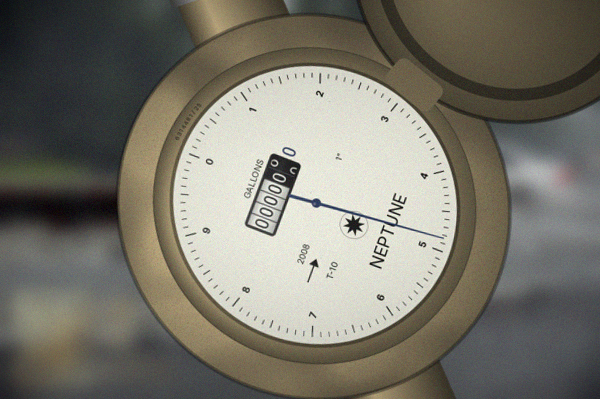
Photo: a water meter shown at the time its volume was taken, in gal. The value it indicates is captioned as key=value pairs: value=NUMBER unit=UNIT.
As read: value=84.8 unit=gal
